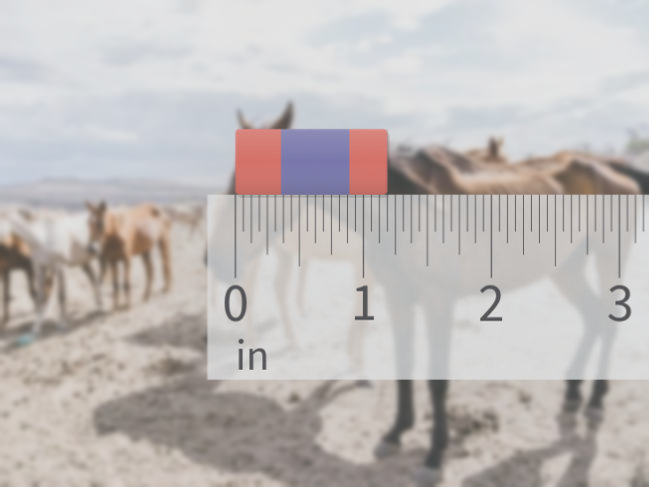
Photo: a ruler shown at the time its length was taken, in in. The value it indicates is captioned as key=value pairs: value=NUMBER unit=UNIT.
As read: value=1.1875 unit=in
